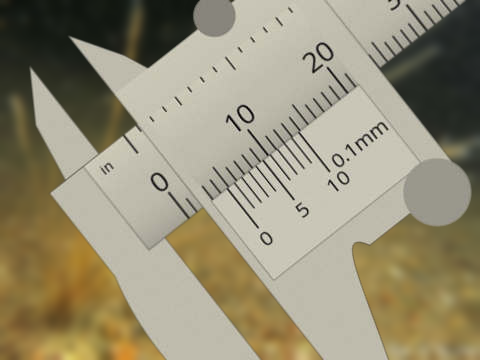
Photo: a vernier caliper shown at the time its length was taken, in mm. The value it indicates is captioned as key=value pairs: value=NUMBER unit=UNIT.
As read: value=4.8 unit=mm
